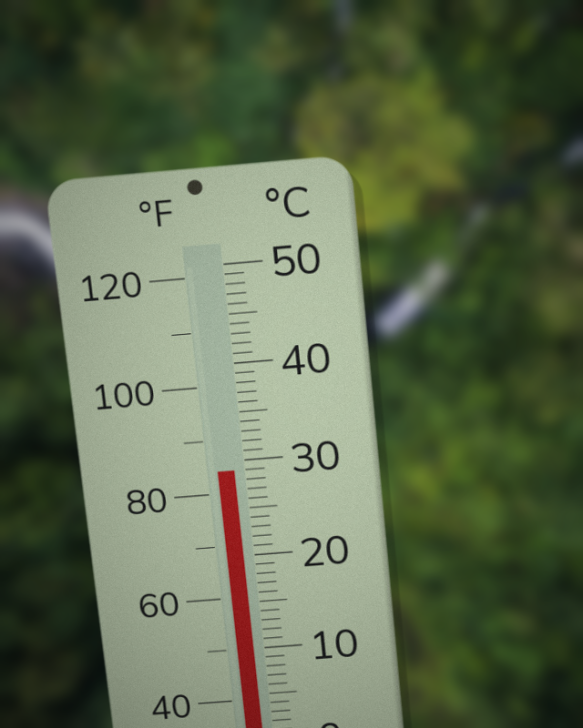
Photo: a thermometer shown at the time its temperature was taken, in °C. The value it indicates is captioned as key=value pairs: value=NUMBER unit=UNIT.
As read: value=29 unit=°C
